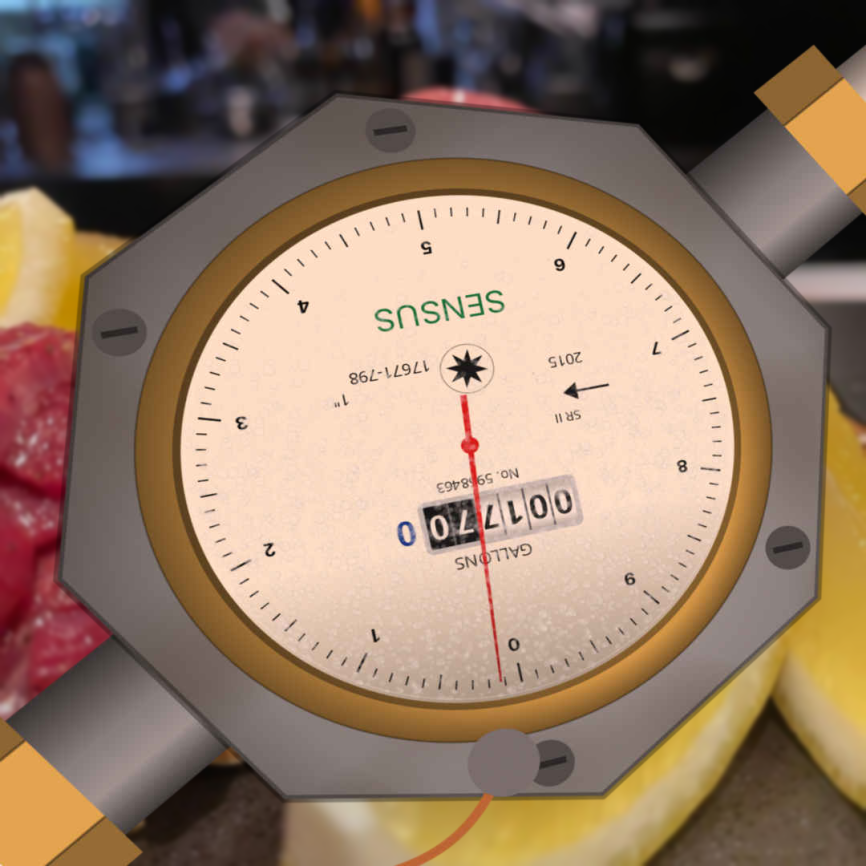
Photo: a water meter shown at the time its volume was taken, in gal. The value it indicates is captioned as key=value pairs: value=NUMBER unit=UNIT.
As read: value=17700.1 unit=gal
